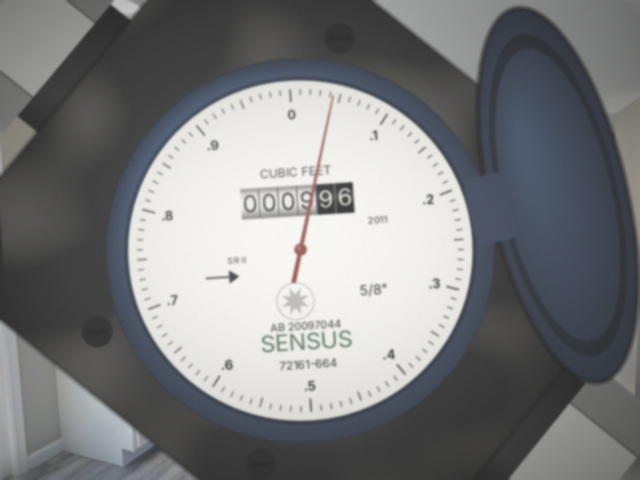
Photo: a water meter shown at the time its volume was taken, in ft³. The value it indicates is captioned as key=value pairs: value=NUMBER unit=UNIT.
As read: value=996.04 unit=ft³
